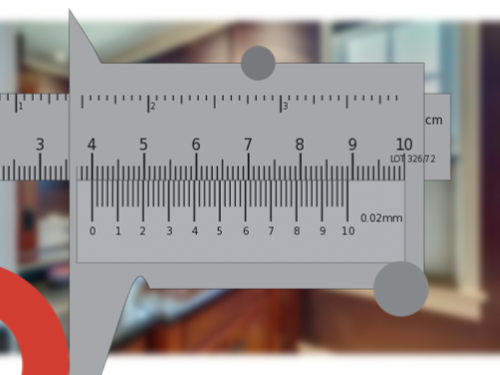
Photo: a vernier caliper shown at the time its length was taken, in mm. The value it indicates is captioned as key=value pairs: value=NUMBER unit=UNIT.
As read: value=40.0 unit=mm
